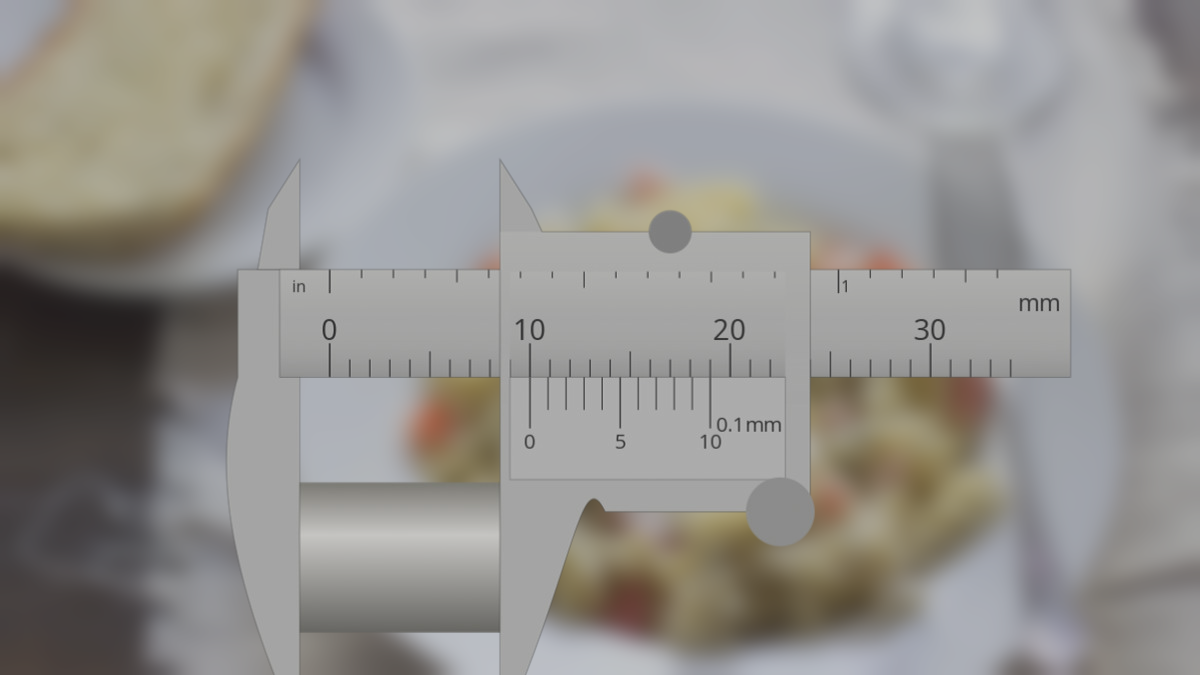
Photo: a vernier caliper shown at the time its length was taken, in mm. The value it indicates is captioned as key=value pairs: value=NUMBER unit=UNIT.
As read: value=10.0 unit=mm
